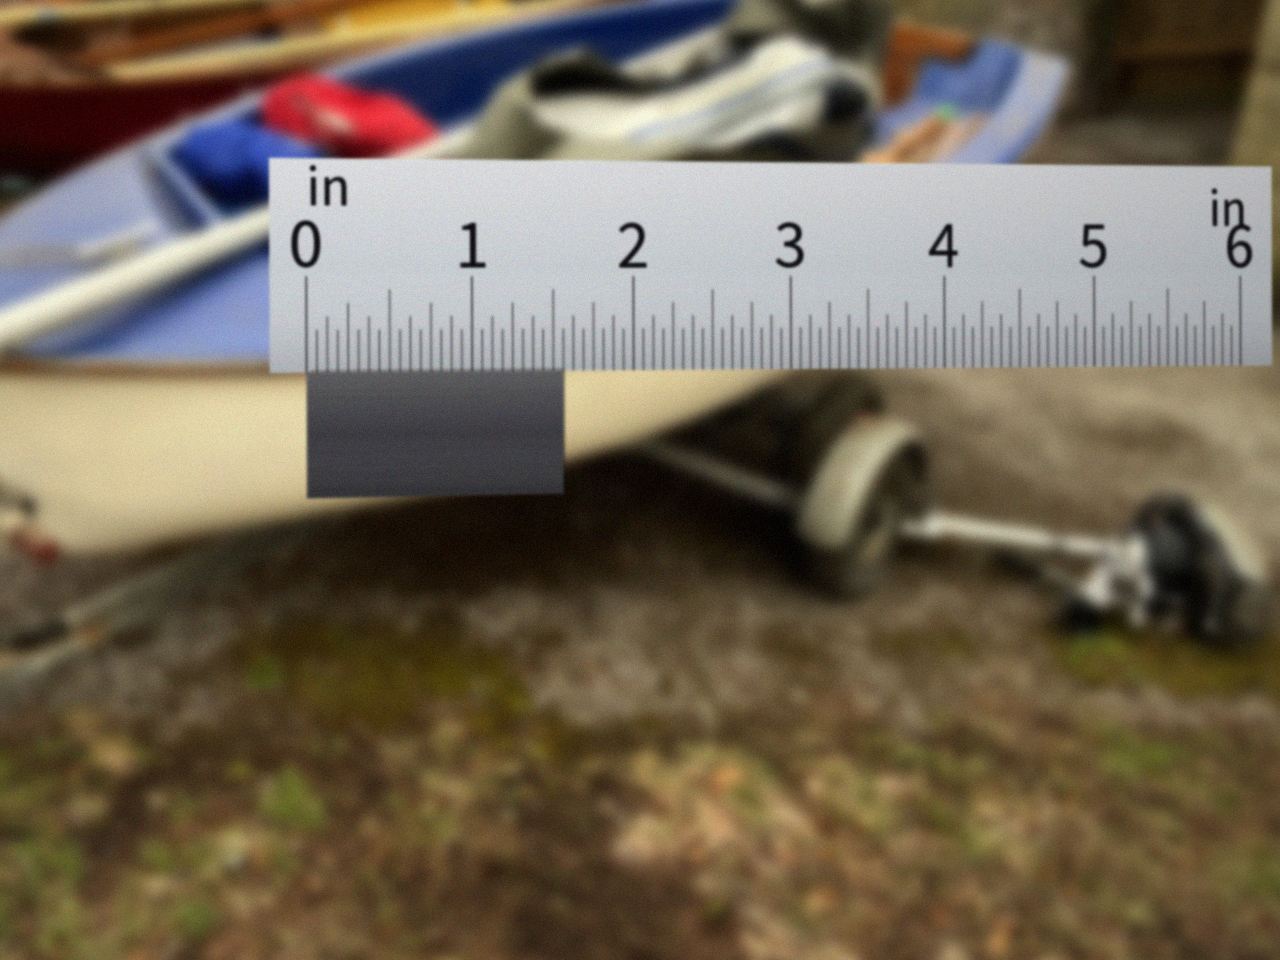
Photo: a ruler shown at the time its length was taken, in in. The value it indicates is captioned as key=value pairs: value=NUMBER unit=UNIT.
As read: value=1.5625 unit=in
